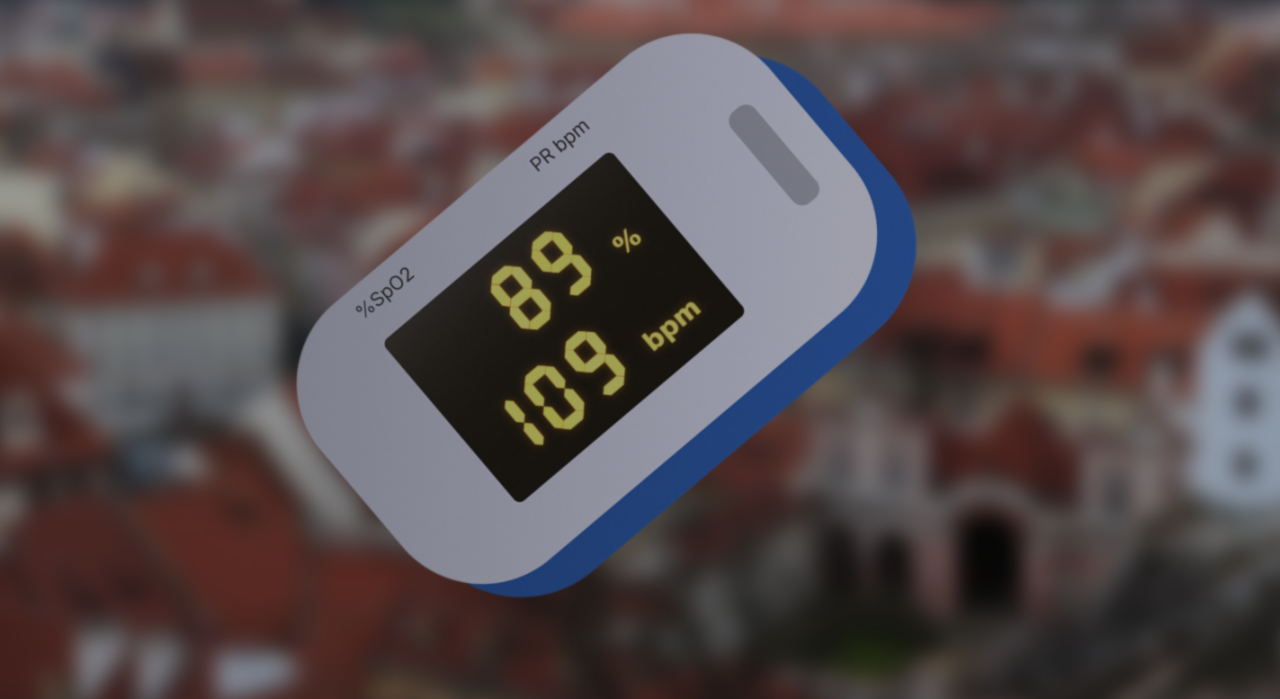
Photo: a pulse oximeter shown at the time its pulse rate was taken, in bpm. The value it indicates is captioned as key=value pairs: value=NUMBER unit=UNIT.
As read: value=109 unit=bpm
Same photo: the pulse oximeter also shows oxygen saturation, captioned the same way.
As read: value=89 unit=%
